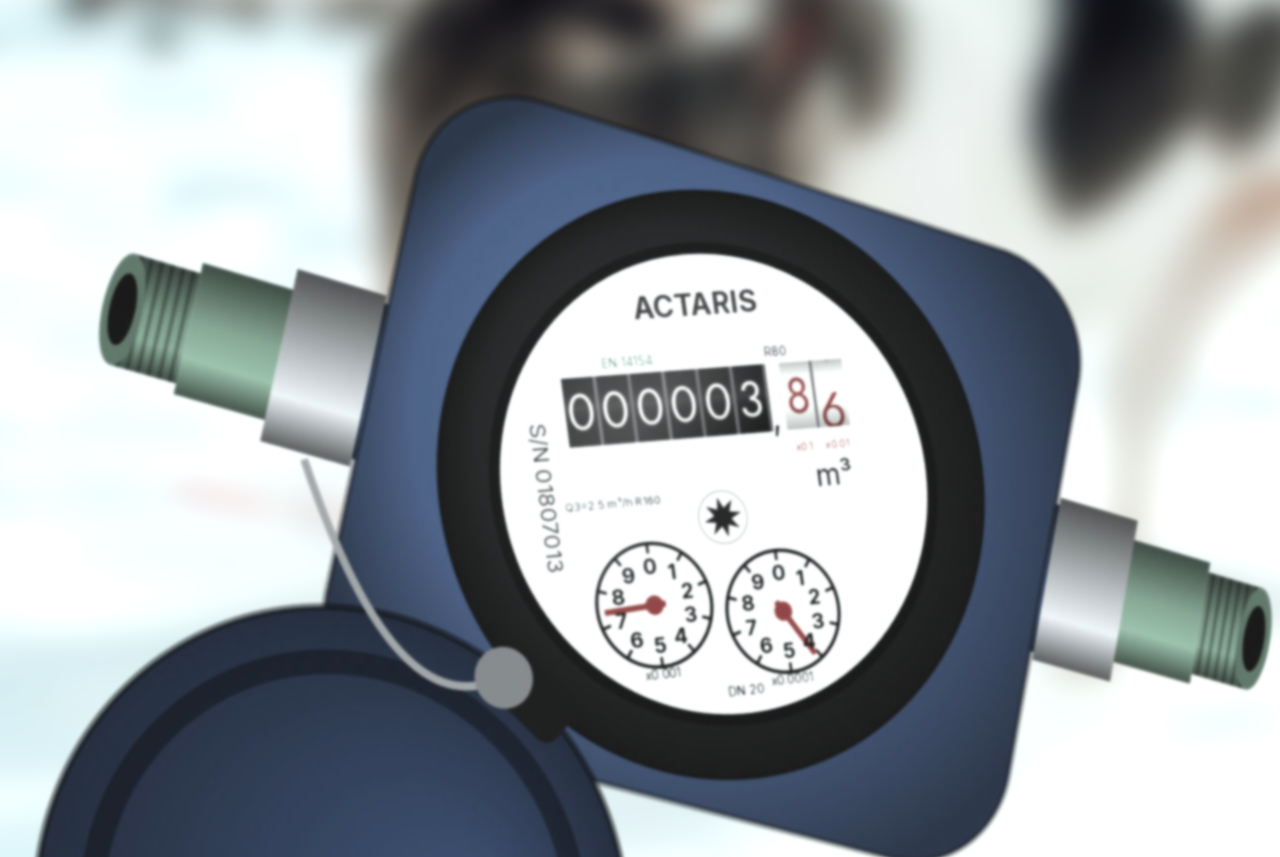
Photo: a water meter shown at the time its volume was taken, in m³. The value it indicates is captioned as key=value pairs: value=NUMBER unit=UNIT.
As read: value=3.8574 unit=m³
